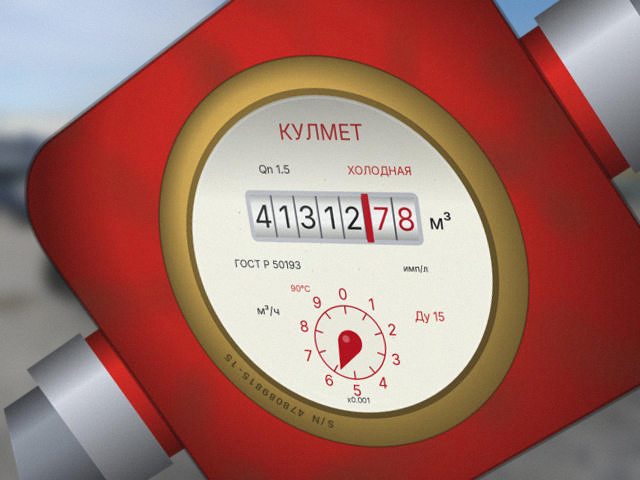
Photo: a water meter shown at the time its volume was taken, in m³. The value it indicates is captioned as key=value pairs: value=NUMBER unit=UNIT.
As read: value=41312.785 unit=m³
